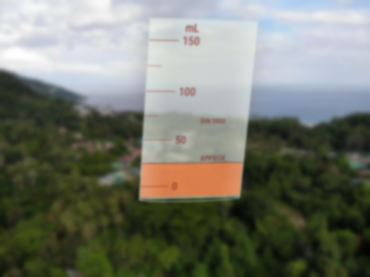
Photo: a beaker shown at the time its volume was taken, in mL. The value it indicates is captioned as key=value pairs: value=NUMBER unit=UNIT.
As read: value=25 unit=mL
